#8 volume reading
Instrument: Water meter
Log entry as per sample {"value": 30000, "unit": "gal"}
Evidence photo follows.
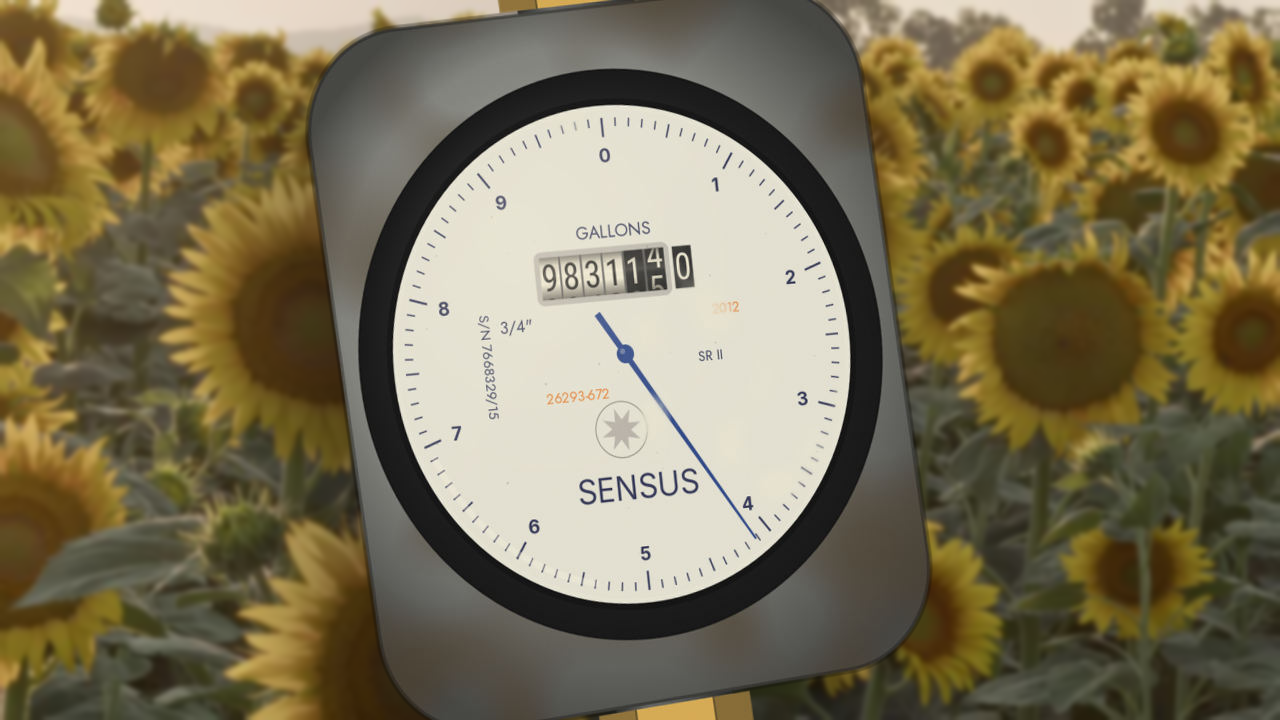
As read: {"value": 9831144.1, "unit": "gal"}
